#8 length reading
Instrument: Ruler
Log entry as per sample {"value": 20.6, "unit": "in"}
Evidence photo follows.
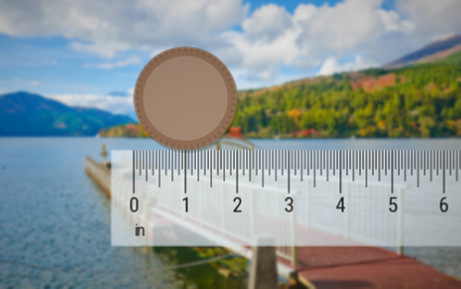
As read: {"value": 2, "unit": "in"}
